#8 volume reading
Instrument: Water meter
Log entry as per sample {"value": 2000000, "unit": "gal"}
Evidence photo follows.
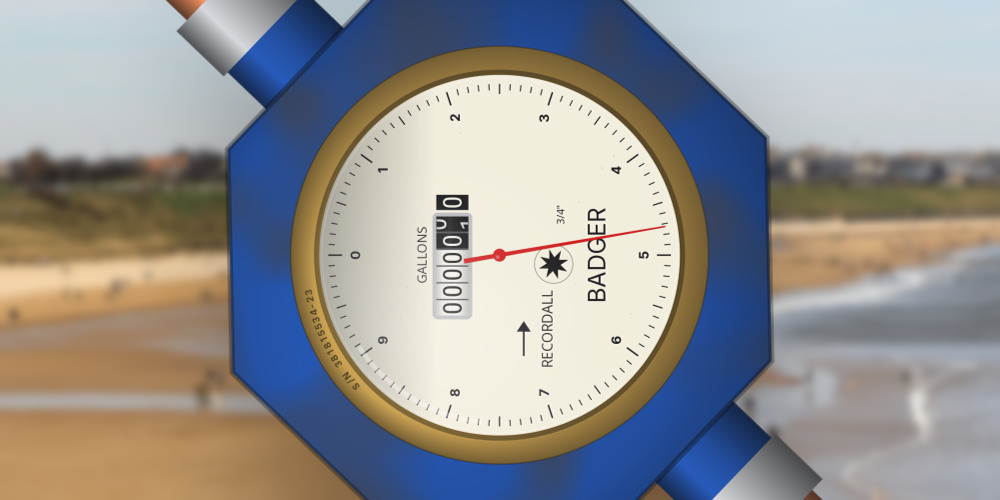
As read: {"value": 4.7, "unit": "gal"}
